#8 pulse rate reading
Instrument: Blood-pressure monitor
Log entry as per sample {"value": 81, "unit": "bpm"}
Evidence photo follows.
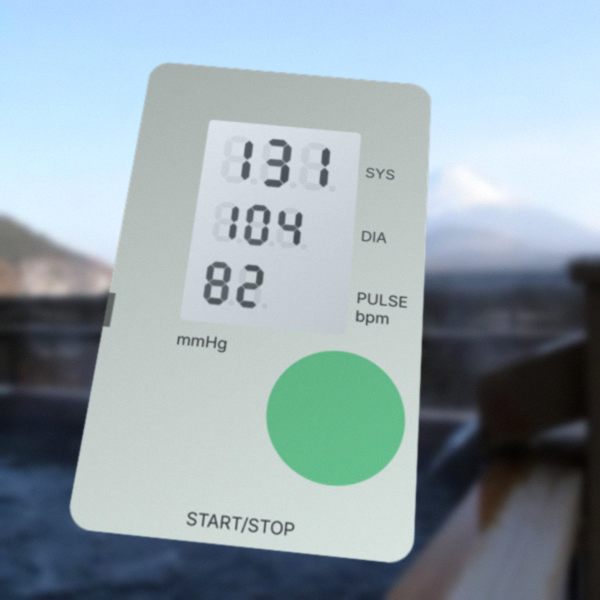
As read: {"value": 82, "unit": "bpm"}
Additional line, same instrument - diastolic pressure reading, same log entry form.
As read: {"value": 104, "unit": "mmHg"}
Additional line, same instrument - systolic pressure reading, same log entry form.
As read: {"value": 131, "unit": "mmHg"}
